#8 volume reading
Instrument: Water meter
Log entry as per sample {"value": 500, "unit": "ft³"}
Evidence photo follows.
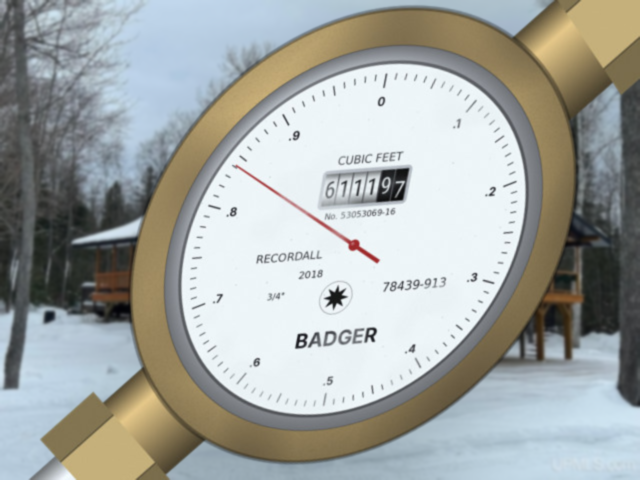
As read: {"value": 611196.84, "unit": "ft³"}
